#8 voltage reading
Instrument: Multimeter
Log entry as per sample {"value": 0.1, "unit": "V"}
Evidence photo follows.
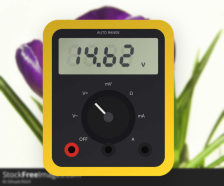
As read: {"value": 14.62, "unit": "V"}
